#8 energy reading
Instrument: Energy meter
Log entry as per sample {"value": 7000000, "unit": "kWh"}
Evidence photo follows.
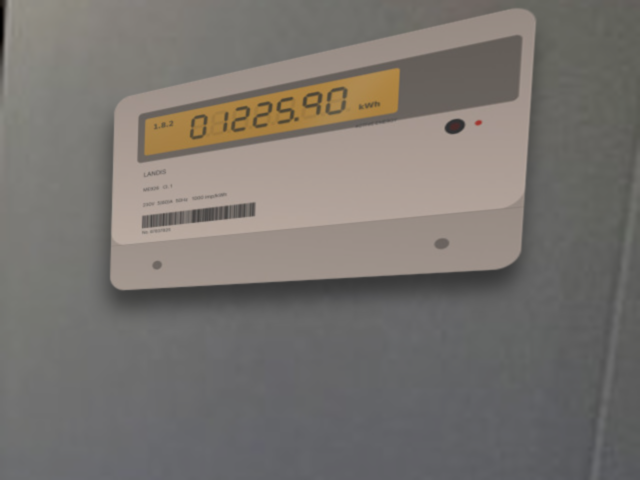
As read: {"value": 1225.90, "unit": "kWh"}
